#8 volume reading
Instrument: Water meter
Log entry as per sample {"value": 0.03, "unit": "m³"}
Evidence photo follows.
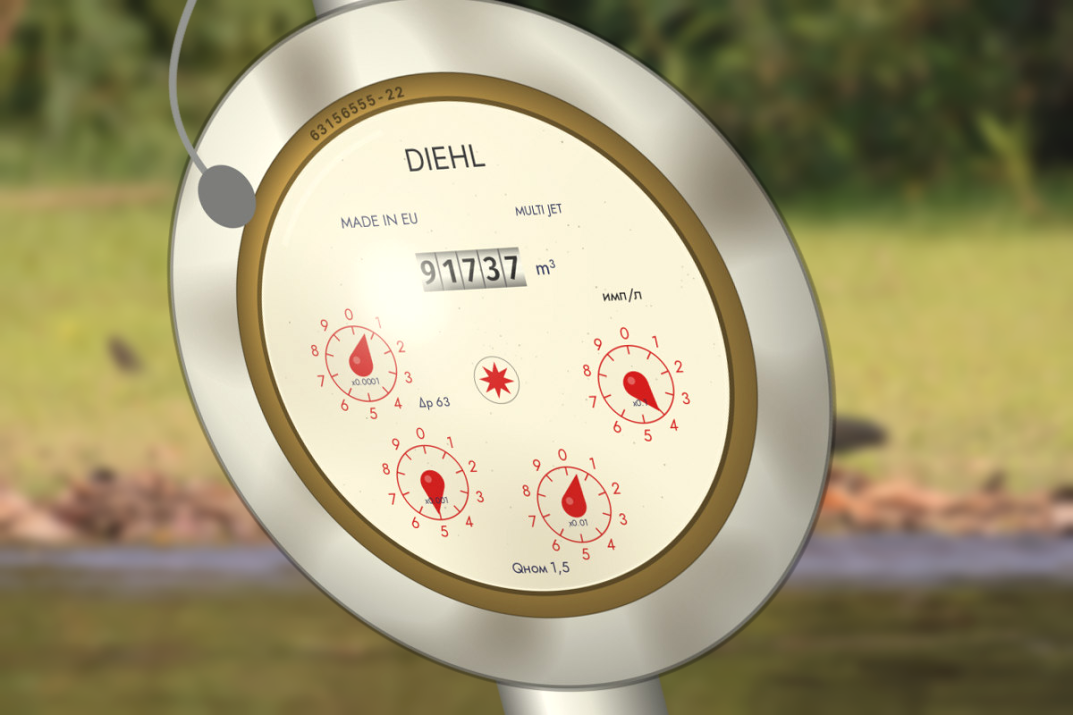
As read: {"value": 91737.4050, "unit": "m³"}
